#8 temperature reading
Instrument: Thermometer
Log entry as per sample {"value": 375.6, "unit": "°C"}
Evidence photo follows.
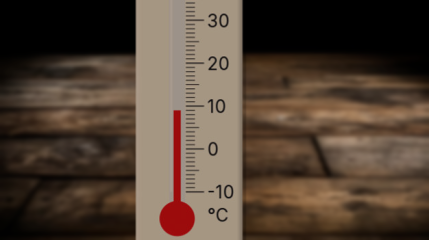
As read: {"value": 9, "unit": "°C"}
